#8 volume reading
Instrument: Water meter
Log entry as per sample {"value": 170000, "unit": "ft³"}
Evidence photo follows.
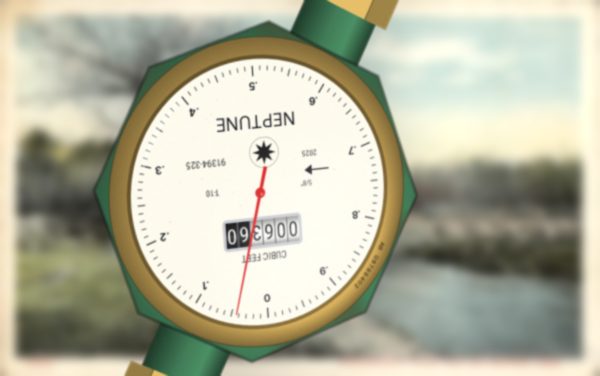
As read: {"value": 6360.04, "unit": "ft³"}
